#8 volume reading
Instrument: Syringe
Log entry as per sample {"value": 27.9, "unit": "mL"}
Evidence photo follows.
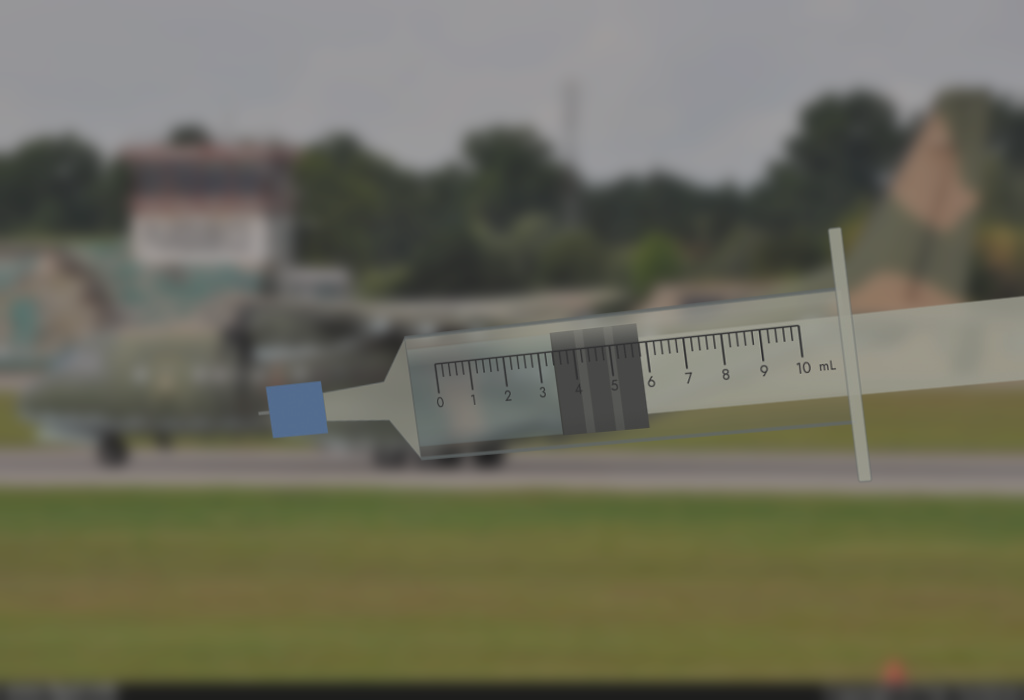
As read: {"value": 3.4, "unit": "mL"}
